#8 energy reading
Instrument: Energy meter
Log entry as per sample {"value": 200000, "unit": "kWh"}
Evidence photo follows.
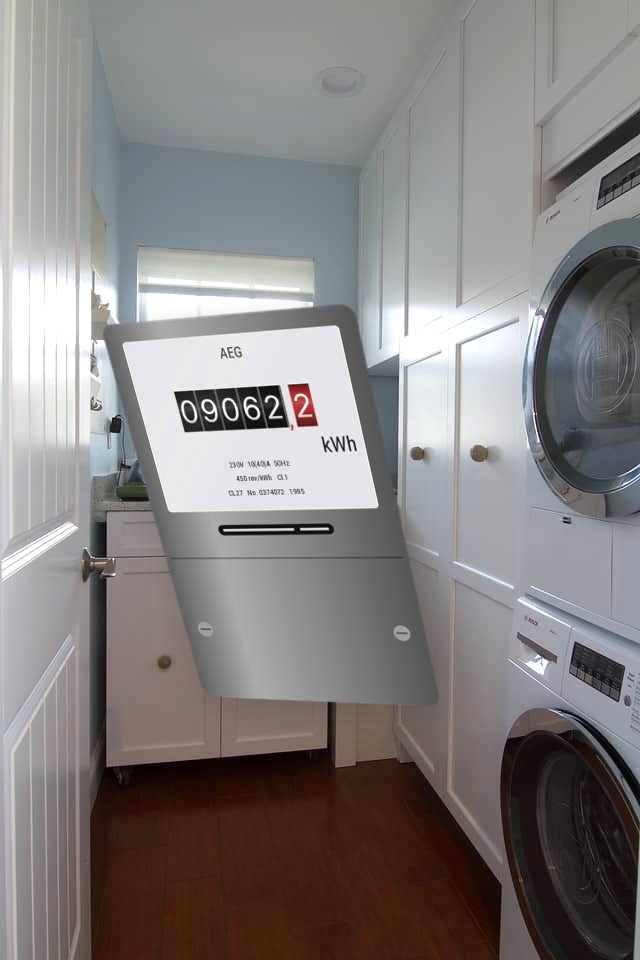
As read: {"value": 9062.2, "unit": "kWh"}
